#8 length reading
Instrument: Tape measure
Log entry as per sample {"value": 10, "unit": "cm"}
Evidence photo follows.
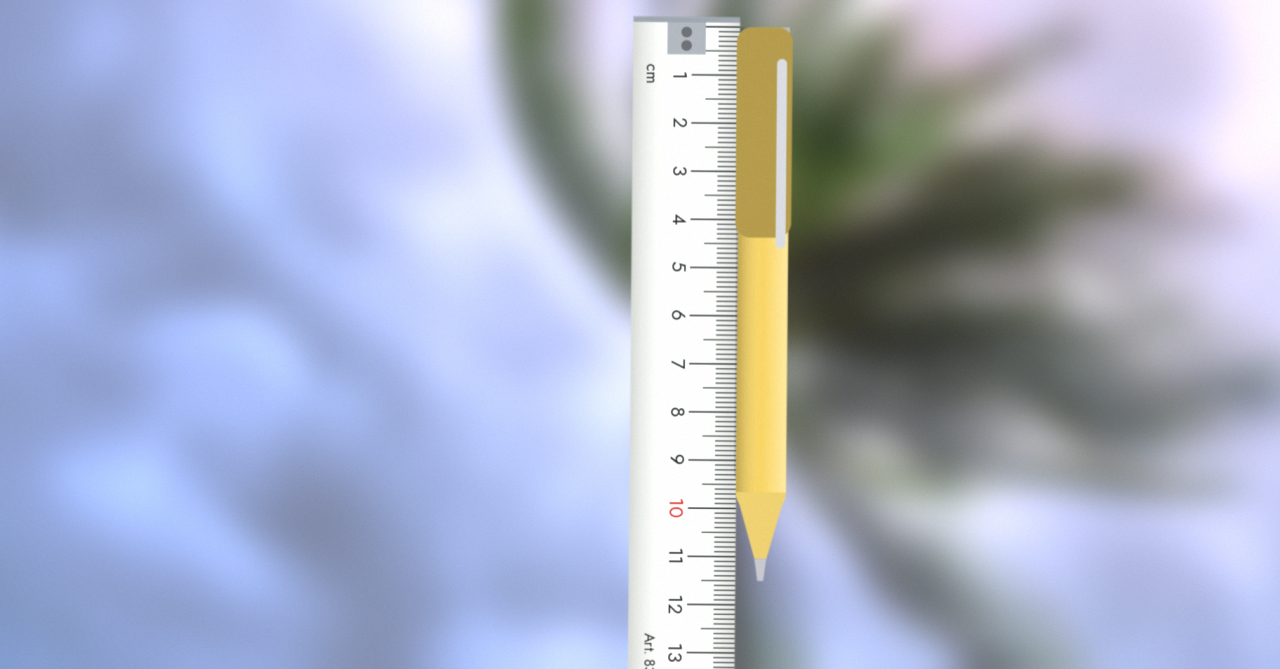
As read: {"value": 11.5, "unit": "cm"}
